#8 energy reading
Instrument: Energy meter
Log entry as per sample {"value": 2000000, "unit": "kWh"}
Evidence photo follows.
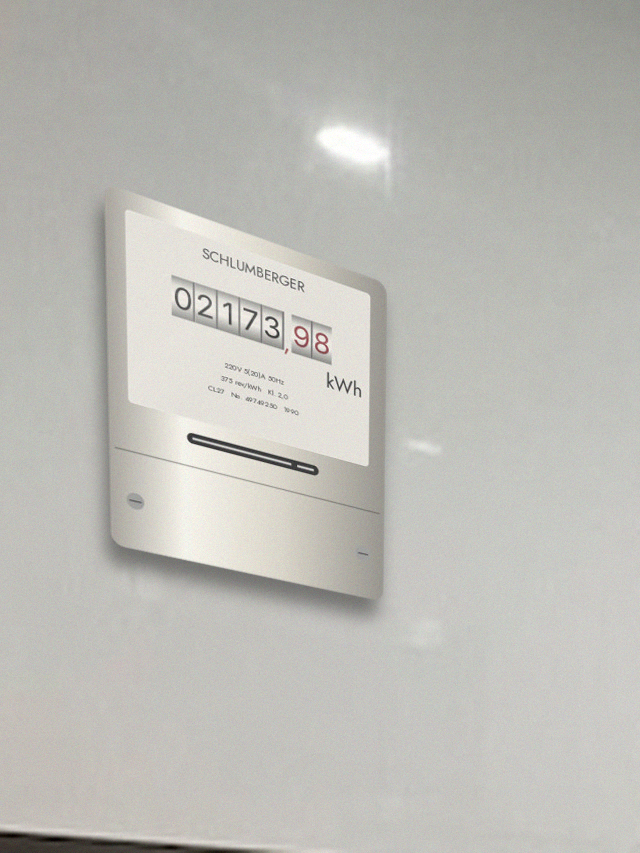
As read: {"value": 2173.98, "unit": "kWh"}
